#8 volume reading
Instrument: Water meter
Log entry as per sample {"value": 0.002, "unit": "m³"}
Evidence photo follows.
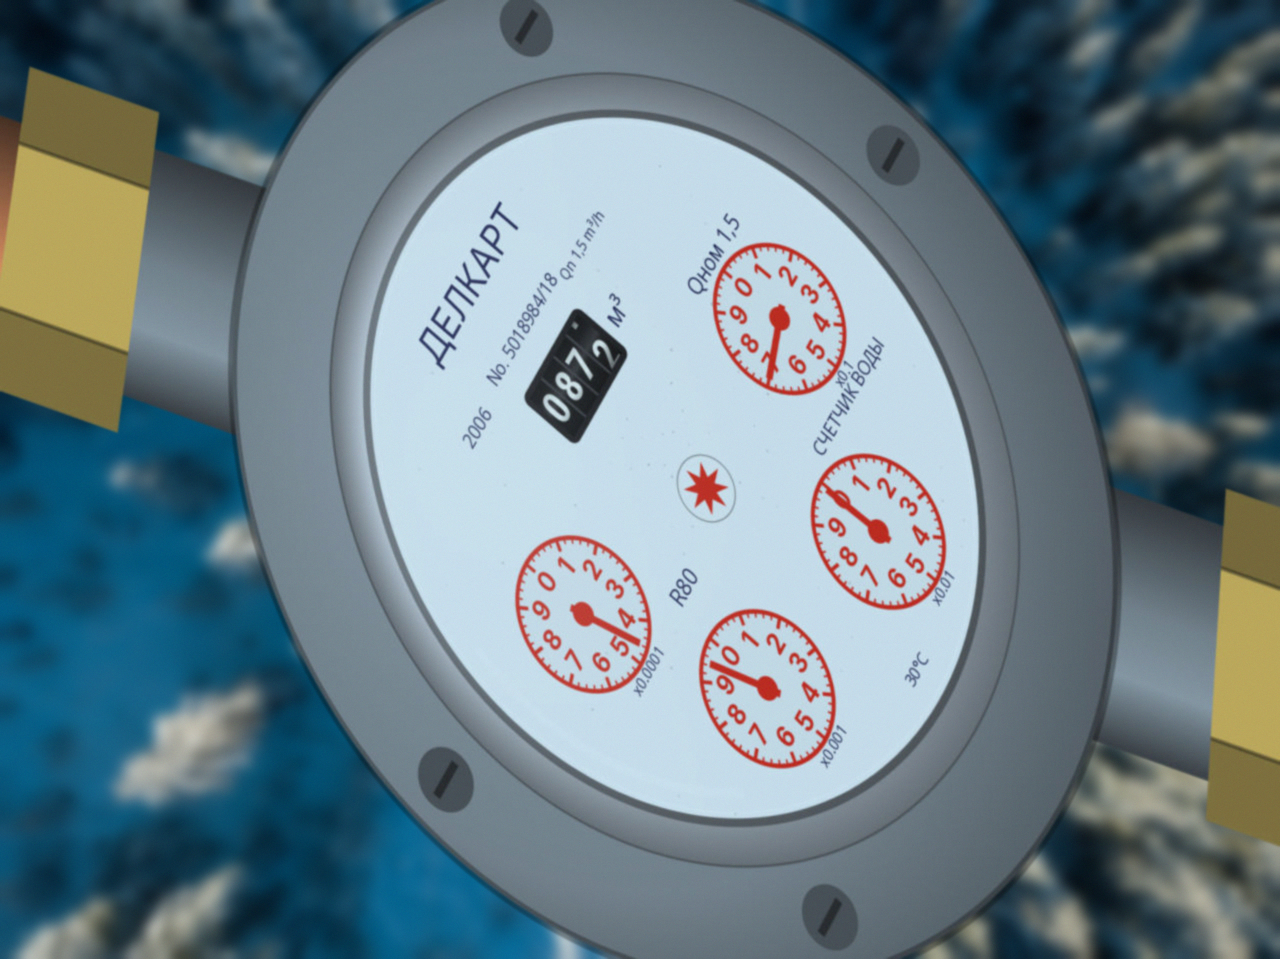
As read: {"value": 871.6994, "unit": "m³"}
